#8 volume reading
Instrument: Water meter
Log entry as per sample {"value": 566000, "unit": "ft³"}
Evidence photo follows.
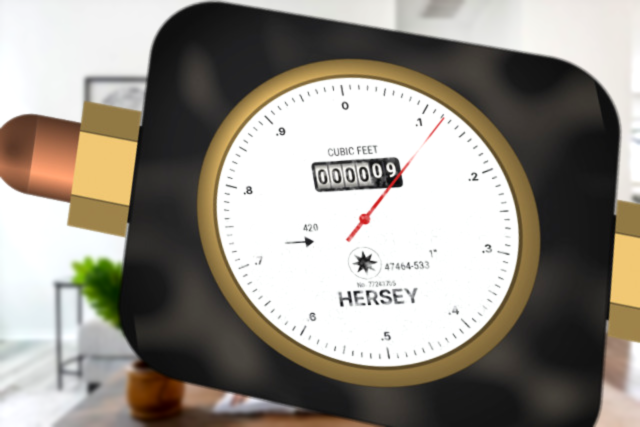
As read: {"value": 9.12, "unit": "ft³"}
